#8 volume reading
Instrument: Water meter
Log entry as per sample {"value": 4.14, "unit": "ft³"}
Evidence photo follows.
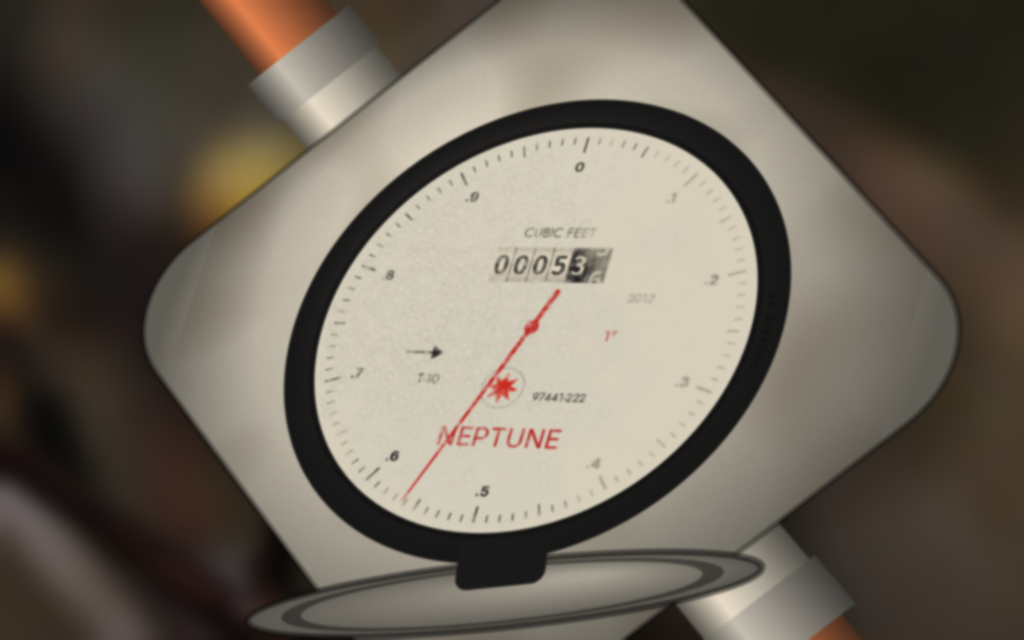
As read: {"value": 535.56, "unit": "ft³"}
